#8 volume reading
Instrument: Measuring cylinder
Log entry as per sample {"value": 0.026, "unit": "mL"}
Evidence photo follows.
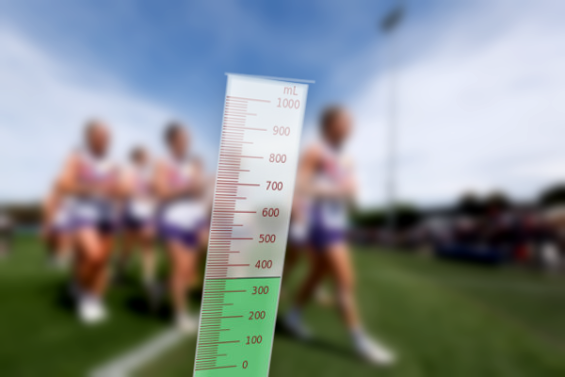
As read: {"value": 350, "unit": "mL"}
